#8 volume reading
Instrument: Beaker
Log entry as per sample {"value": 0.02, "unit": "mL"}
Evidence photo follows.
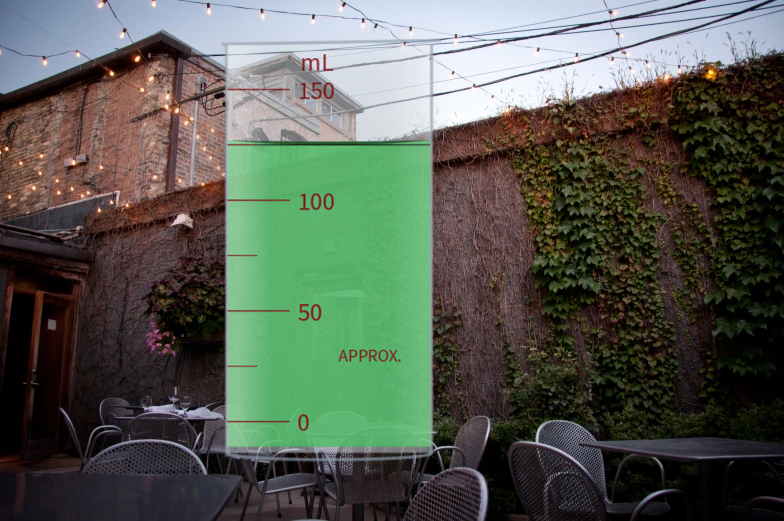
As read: {"value": 125, "unit": "mL"}
